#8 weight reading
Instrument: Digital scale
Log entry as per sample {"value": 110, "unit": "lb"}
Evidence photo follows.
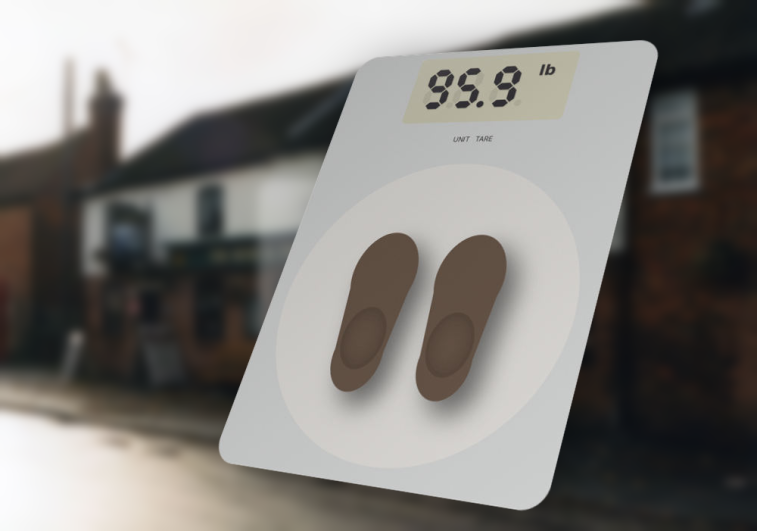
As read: {"value": 95.9, "unit": "lb"}
